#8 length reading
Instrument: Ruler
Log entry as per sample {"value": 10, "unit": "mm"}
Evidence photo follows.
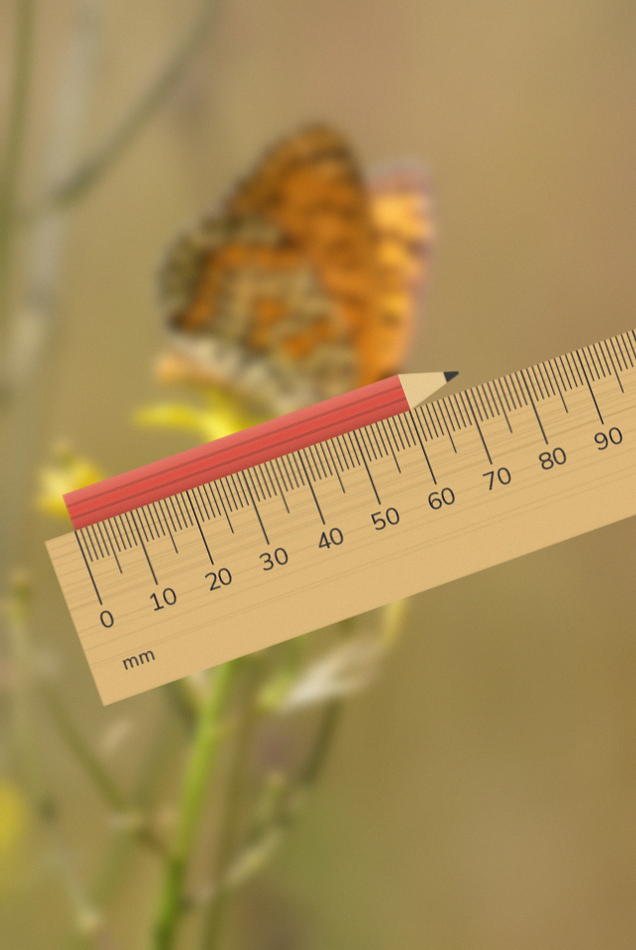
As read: {"value": 70, "unit": "mm"}
